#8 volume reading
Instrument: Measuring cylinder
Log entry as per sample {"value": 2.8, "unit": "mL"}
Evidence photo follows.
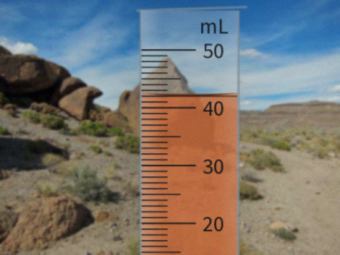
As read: {"value": 42, "unit": "mL"}
